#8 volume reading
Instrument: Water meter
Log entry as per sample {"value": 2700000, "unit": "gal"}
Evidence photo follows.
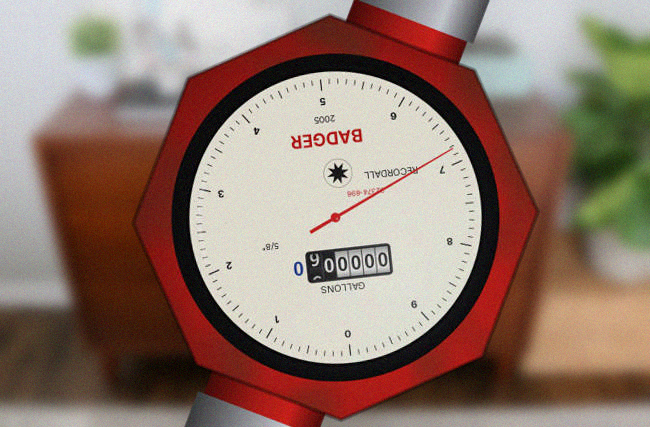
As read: {"value": 56.8, "unit": "gal"}
